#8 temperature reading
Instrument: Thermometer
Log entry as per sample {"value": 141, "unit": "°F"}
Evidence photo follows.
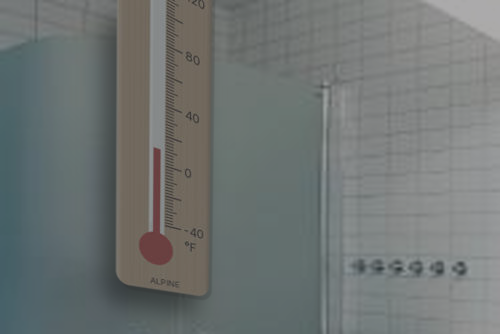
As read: {"value": 10, "unit": "°F"}
